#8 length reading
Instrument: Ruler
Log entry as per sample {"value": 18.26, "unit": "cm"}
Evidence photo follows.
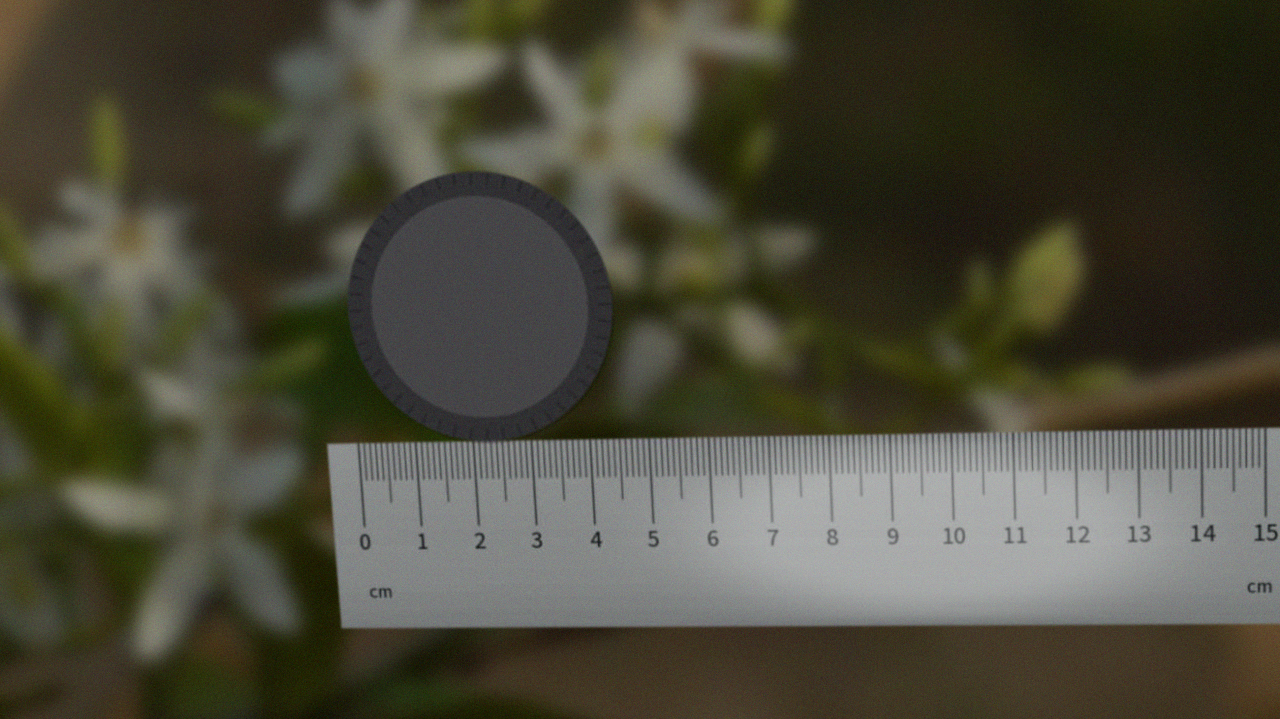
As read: {"value": 4.5, "unit": "cm"}
